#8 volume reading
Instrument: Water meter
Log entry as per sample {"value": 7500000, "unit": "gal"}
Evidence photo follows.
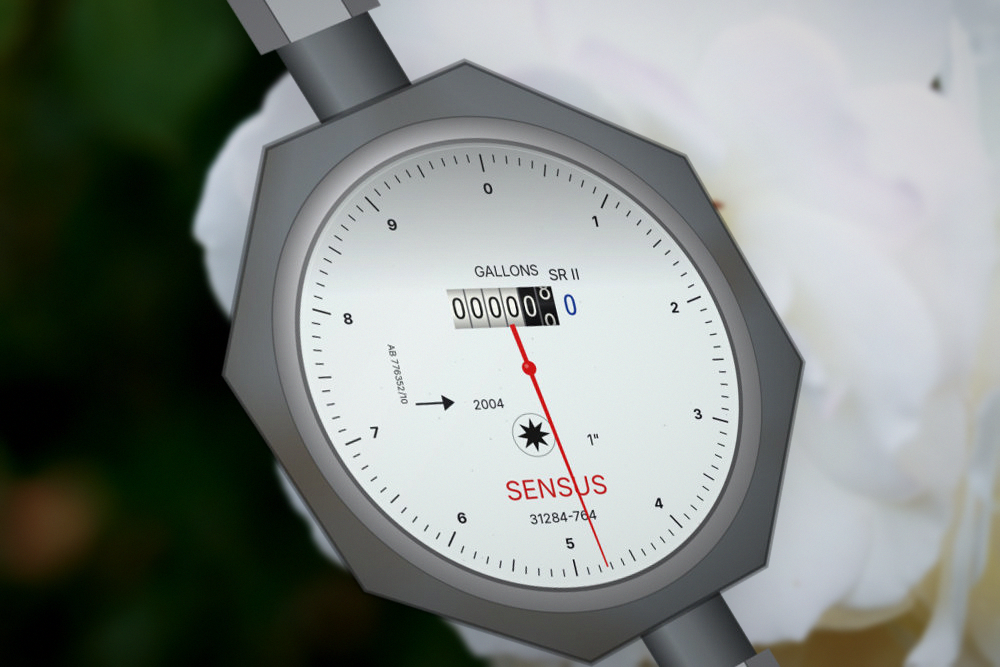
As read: {"value": 84.7, "unit": "gal"}
